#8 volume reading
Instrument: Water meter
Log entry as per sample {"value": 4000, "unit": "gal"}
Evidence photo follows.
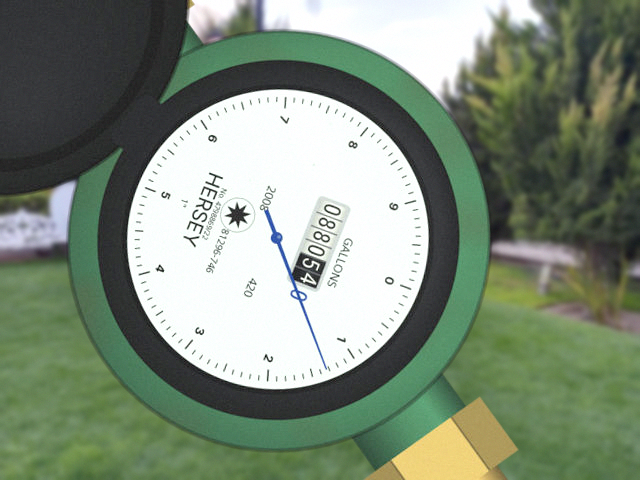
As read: {"value": 880541.3, "unit": "gal"}
